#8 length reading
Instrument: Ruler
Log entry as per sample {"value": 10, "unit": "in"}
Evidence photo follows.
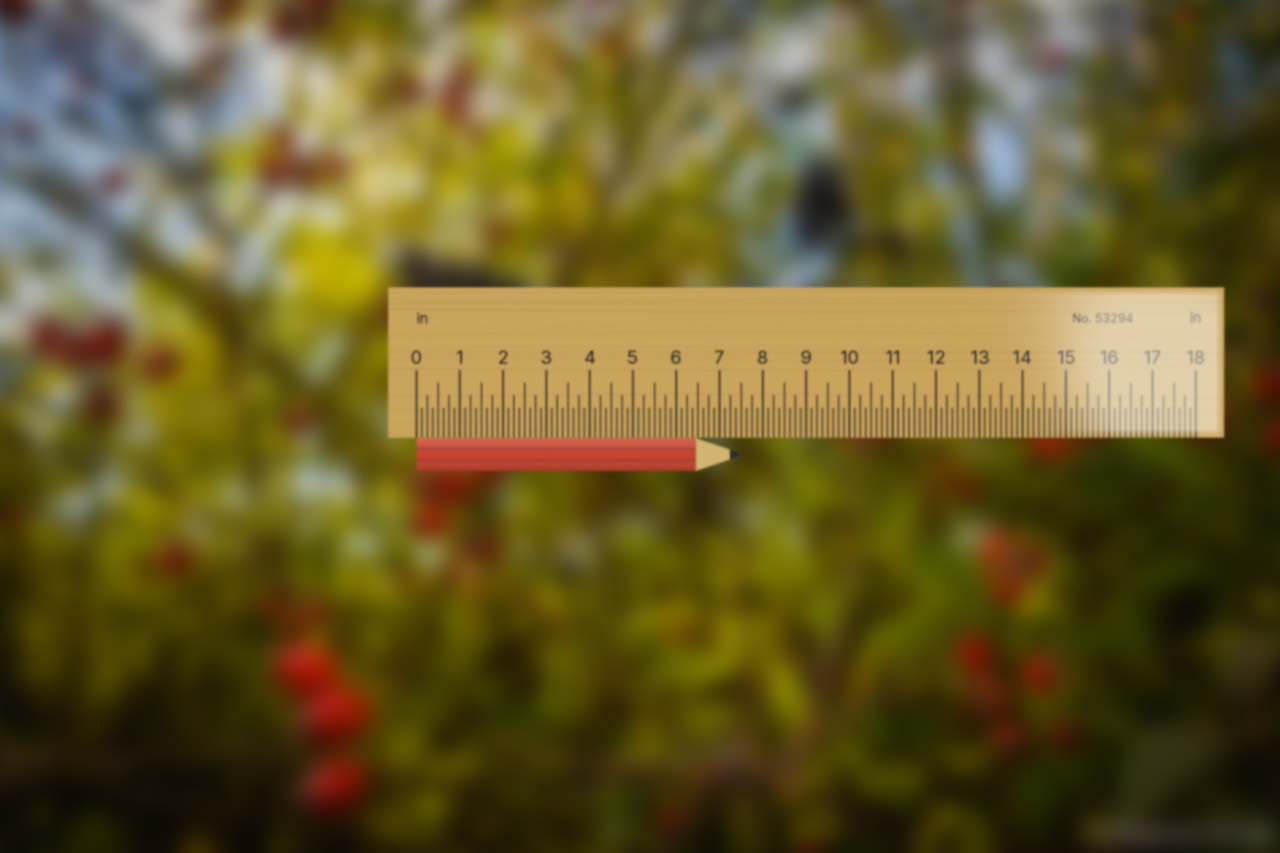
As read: {"value": 7.5, "unit": "in"}
